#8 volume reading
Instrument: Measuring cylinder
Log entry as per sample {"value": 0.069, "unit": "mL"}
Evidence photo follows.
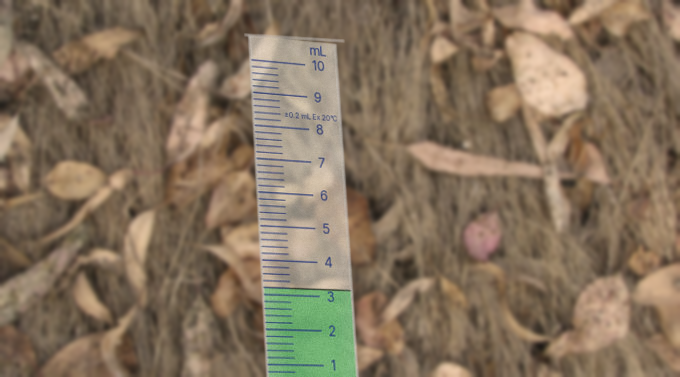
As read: {"value": 3.2, "unit": "mL"}
